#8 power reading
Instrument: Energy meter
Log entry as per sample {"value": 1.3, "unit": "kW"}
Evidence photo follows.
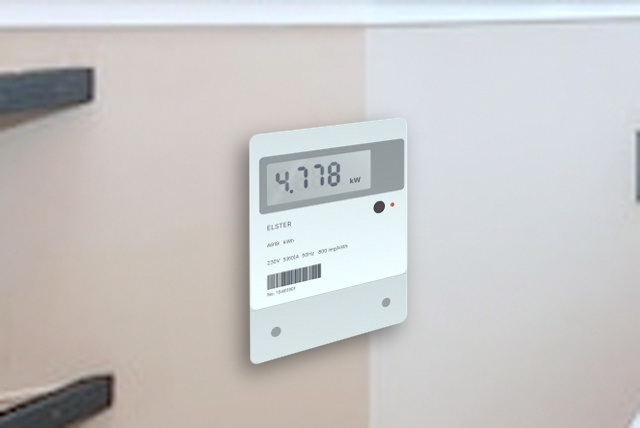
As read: {"value": 4.778, "unit": "kW"}
